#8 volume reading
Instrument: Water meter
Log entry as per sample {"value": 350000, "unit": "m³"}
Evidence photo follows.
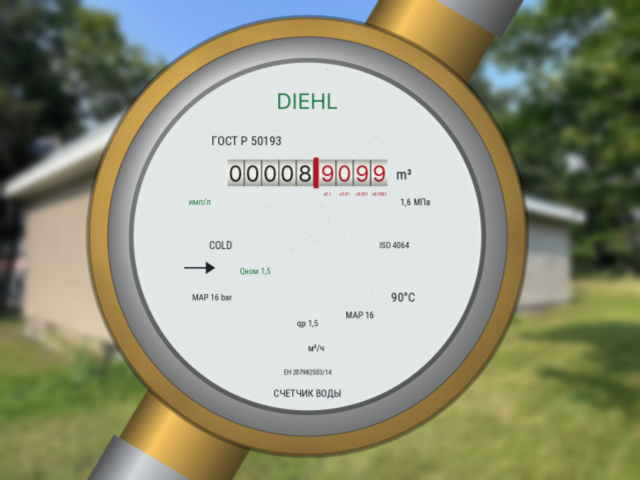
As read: {"value": 8.9099, "unit": "m³"}
